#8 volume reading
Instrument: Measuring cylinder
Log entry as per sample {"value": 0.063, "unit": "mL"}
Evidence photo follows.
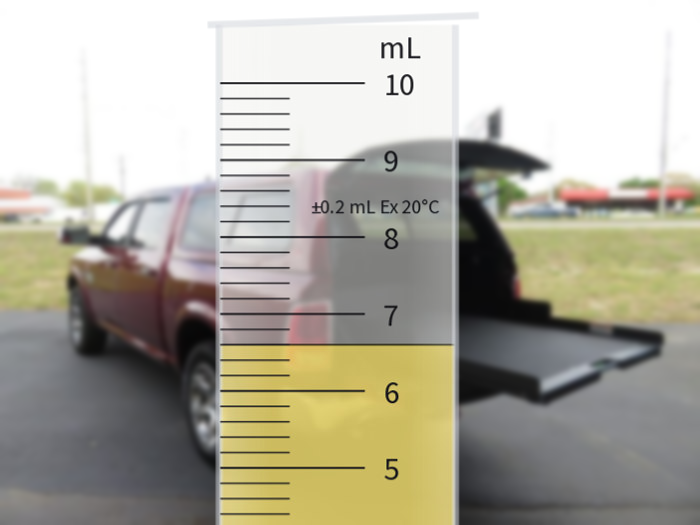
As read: {"value": 6.6, "unit": "mL"}
